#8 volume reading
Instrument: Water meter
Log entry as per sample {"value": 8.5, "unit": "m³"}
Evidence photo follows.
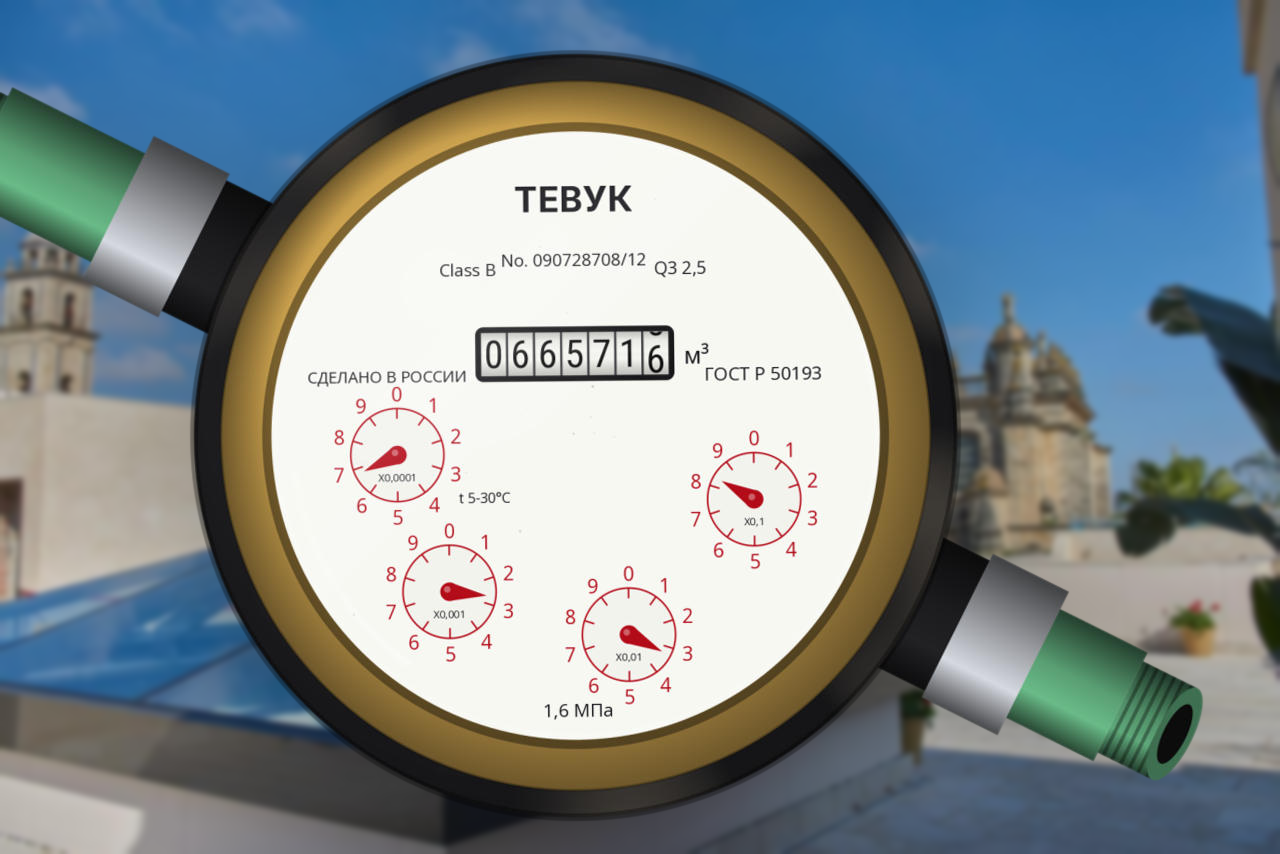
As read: {"value": 665715.8326, "unit": "m³"}
